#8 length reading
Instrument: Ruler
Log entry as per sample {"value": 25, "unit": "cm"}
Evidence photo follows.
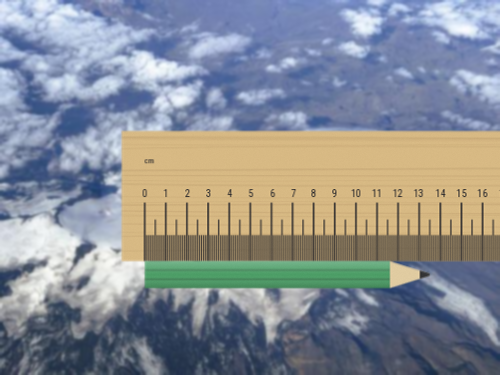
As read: {"value": 13.5, "unit": "cm"}
